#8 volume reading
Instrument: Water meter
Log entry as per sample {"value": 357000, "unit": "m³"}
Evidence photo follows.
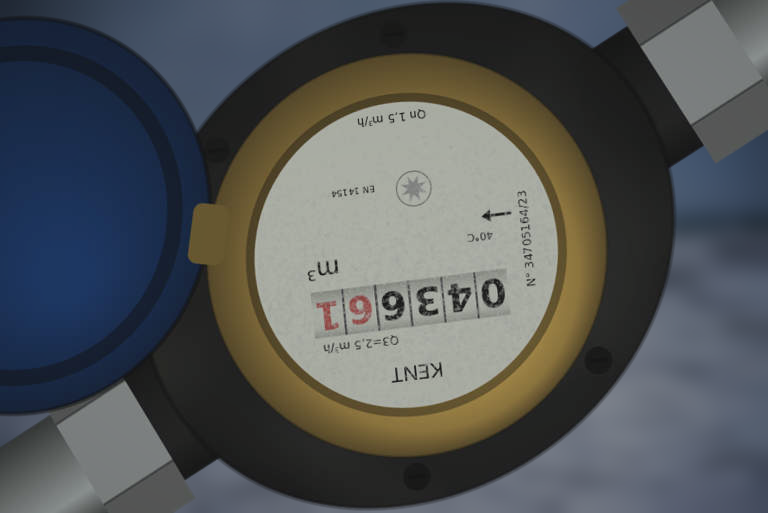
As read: {"value": 436.61, "unit": "m³"}
